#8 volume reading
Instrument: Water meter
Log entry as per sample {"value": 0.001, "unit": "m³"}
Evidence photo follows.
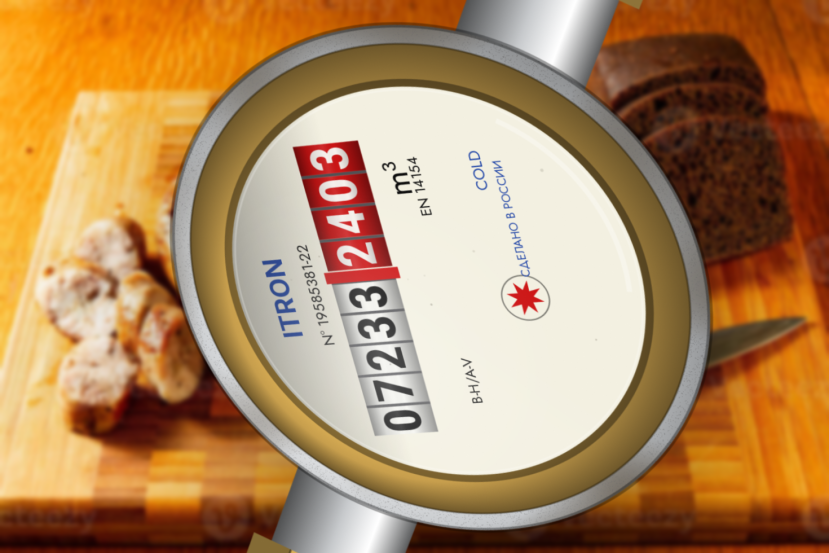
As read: {"value": 7233.2403, "unit": "m³"}
